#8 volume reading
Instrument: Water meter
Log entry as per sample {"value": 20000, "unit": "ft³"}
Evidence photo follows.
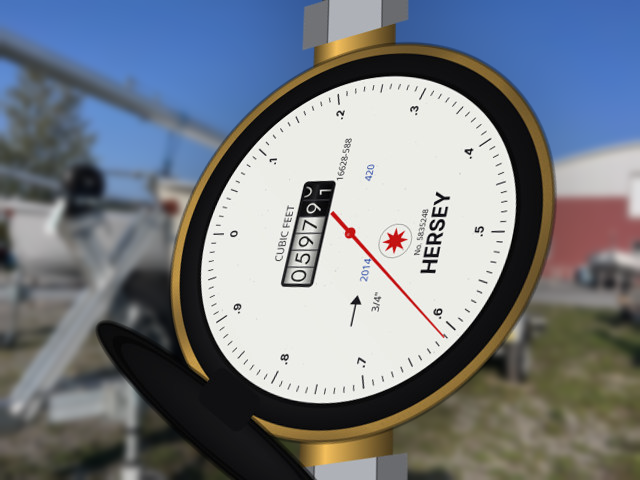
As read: {"value": 59790.61, "unit": "ft³"}
